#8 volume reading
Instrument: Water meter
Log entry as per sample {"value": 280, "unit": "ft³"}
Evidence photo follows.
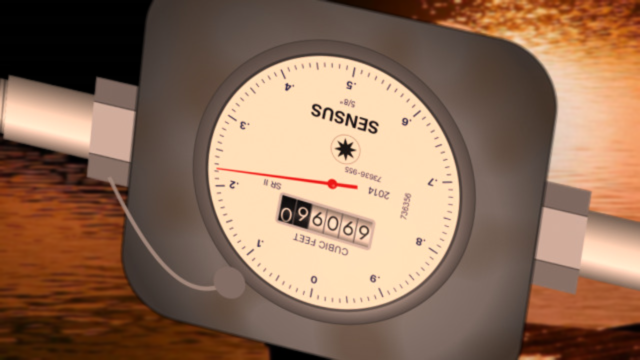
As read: {"value": 690960.22, "unit": "ft³"}
